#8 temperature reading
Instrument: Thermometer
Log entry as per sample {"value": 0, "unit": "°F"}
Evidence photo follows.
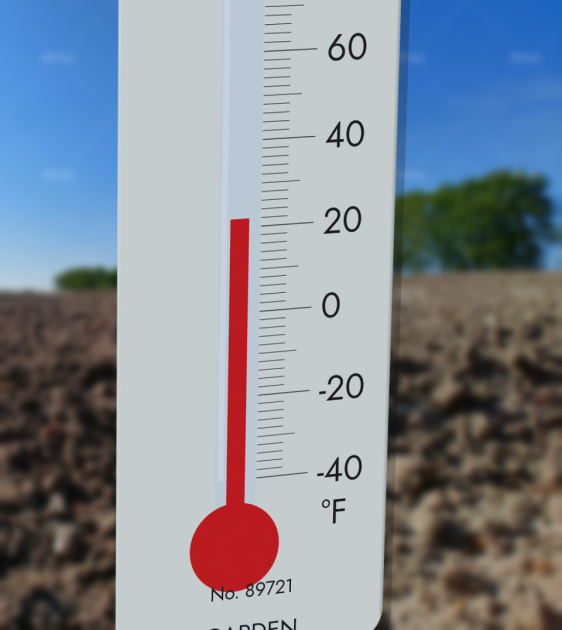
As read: {"value": 22, "unit": "°F"}
